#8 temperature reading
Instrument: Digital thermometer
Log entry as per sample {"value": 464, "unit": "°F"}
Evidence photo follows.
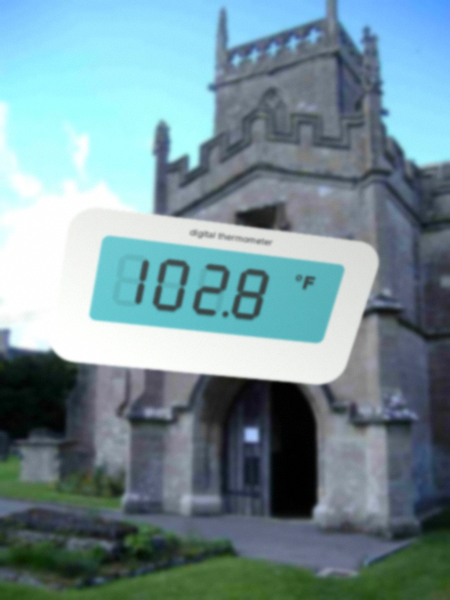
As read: {"value": 102.8, "unit": "°F"}
